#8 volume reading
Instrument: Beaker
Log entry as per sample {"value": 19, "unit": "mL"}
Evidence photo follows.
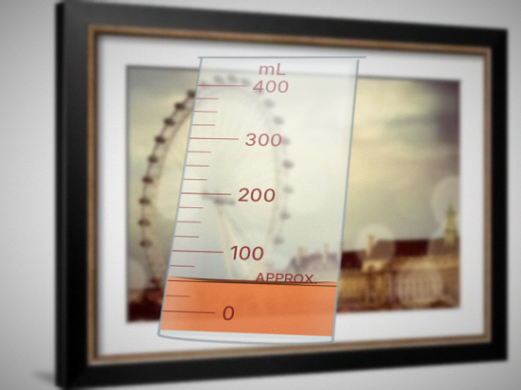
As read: {"value": 50, "unit": "mL"}
